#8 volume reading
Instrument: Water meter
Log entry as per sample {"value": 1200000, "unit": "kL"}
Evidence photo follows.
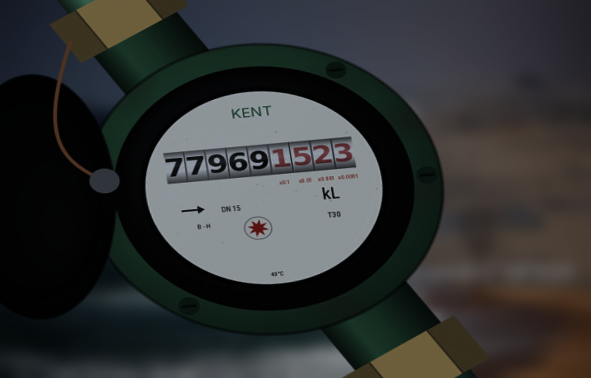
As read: {"value": 77969.1523, "unit": "kL"}
